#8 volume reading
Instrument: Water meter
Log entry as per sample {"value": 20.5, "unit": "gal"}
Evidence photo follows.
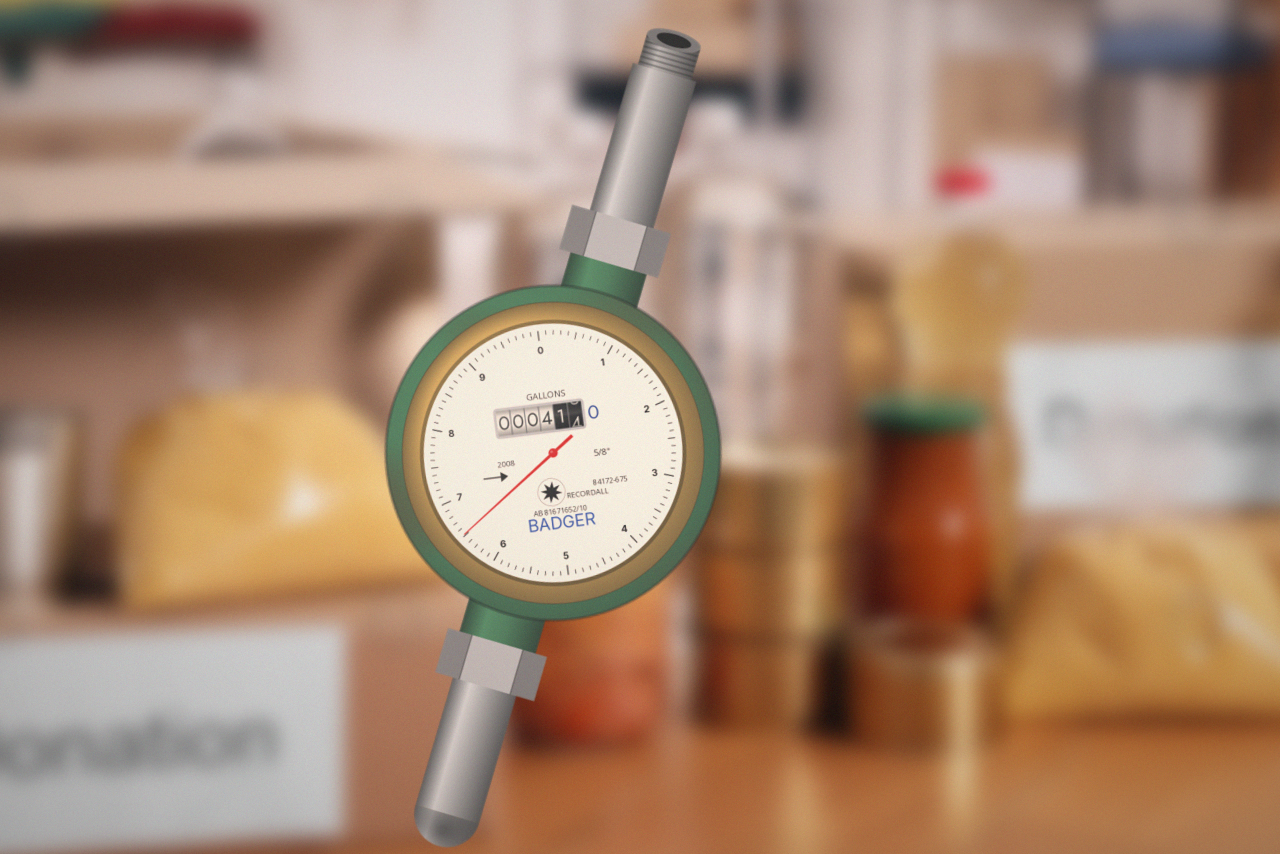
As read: {"value": 4136.5, "unit": "gal"}
